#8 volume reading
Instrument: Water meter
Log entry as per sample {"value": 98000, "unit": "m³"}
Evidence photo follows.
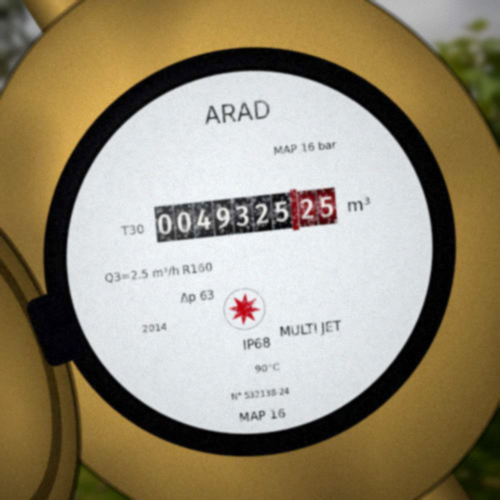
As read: {"value": 49325.25, "unit": "m³"}
